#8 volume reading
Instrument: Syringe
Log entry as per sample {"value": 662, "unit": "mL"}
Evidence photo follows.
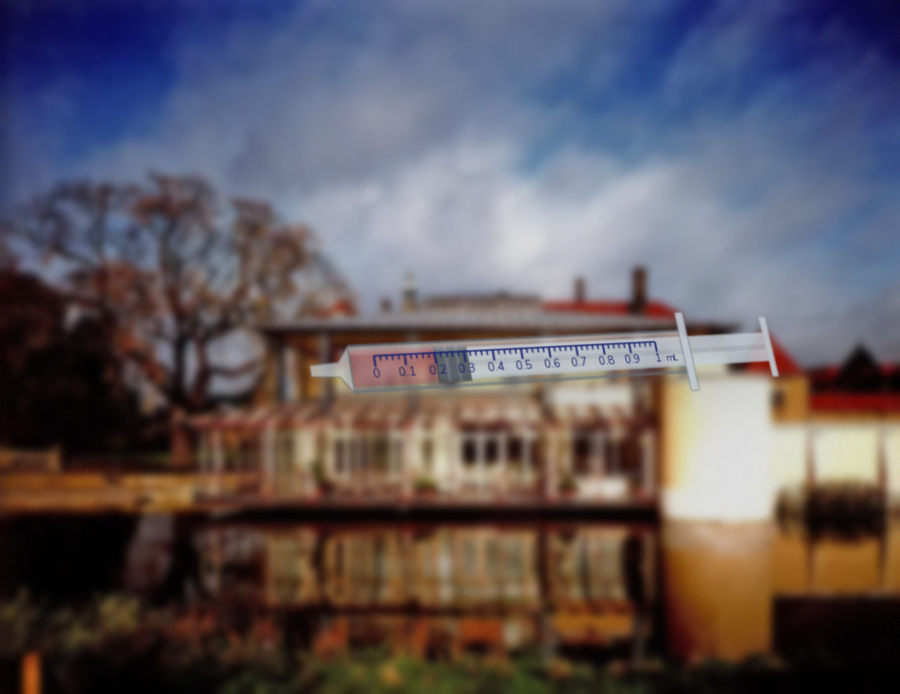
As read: {"value": 0.2, "unit": "mL"}
